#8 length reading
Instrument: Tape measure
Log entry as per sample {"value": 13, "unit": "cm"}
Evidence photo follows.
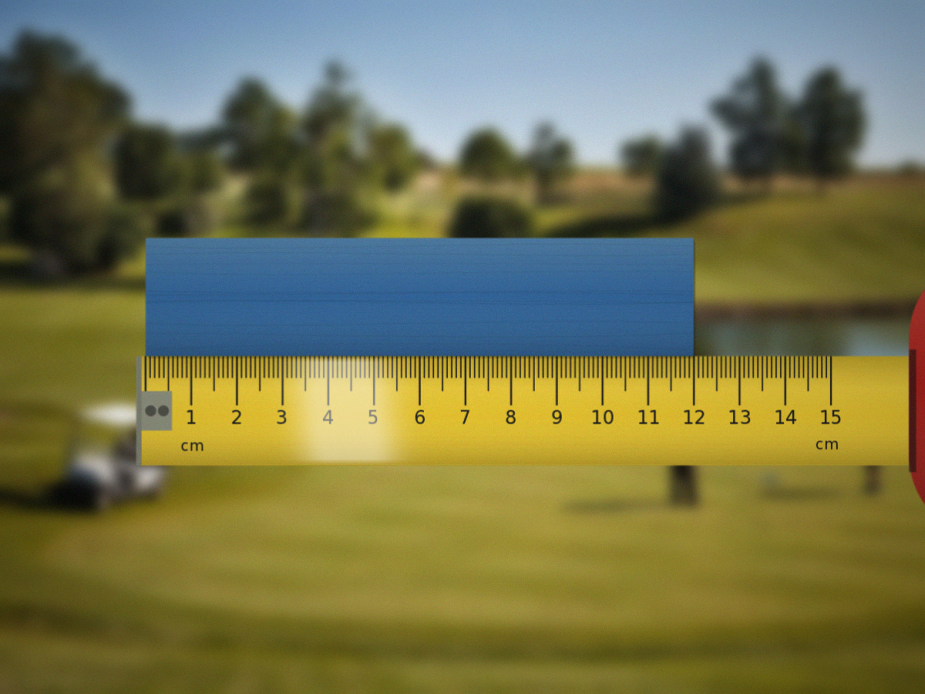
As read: {"value": 12, "unit": "cm"}
